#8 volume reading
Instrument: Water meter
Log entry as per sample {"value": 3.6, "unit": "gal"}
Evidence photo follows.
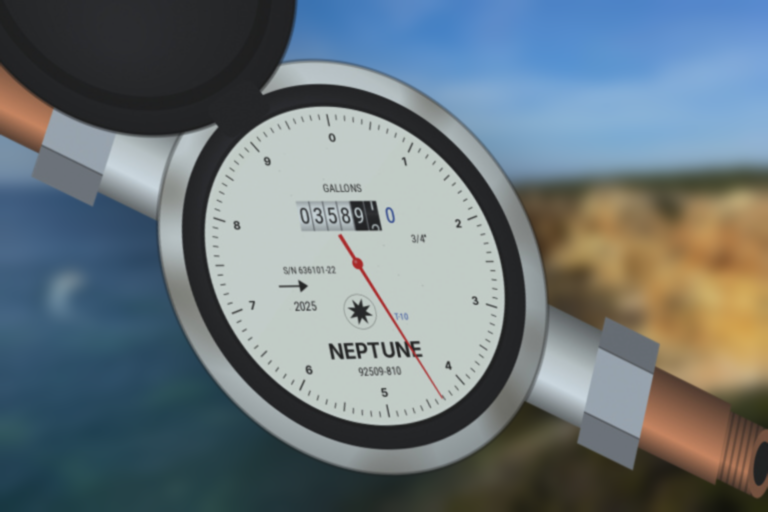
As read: {"value": 358914.3, "unit": "gal"}
